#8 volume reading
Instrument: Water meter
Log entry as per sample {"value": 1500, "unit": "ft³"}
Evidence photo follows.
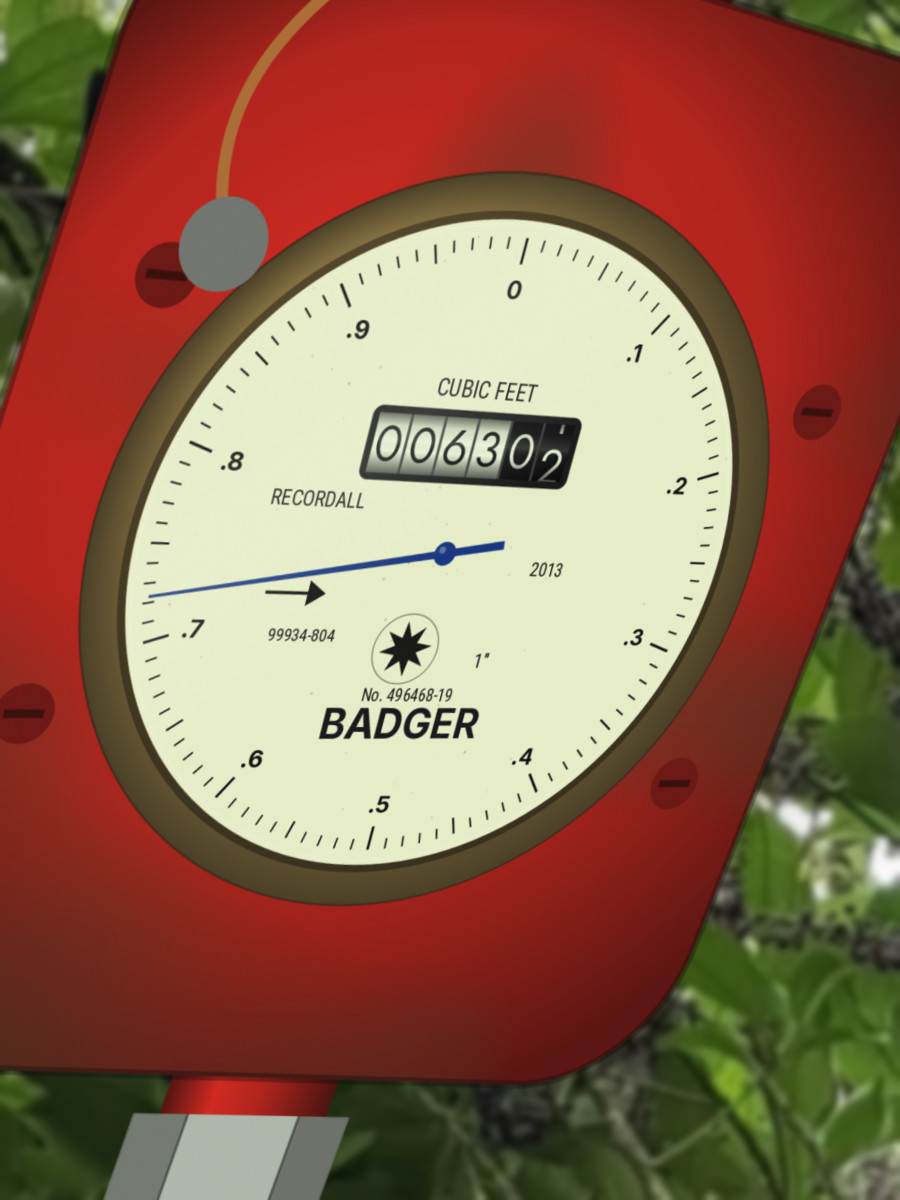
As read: {"value": 6301.72, "unit": "ft³"}
